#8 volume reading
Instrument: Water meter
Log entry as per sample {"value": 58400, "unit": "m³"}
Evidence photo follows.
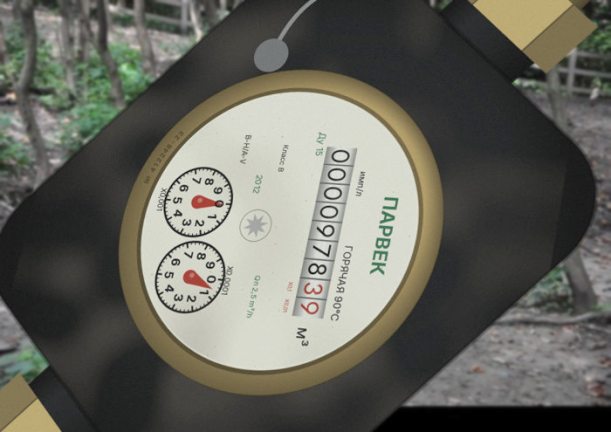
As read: {"value": 978.3900, "unit": "m³"}
